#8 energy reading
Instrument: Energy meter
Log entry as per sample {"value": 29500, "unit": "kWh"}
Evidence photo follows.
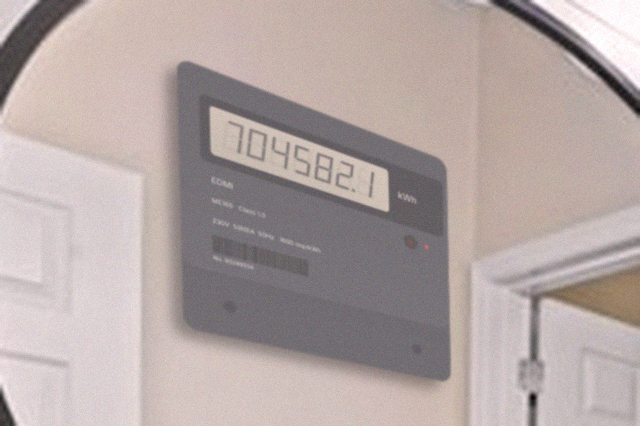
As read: {"value": 704582.1, "unit": "kWh"}
